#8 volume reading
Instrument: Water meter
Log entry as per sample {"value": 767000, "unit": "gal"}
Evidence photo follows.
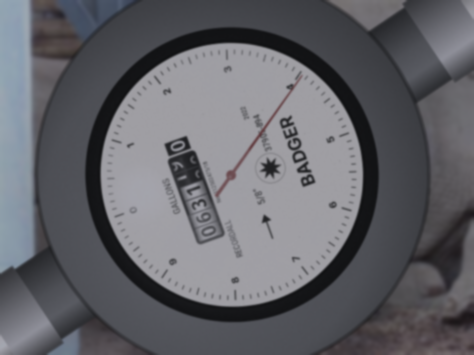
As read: {"value": 631194.0, "unit": "gal"}
